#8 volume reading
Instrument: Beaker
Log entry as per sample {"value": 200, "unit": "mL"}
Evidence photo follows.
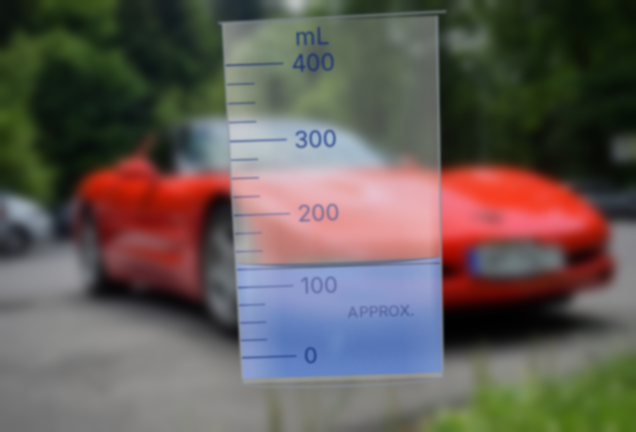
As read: {"value": 125, "unit": "mL"}
